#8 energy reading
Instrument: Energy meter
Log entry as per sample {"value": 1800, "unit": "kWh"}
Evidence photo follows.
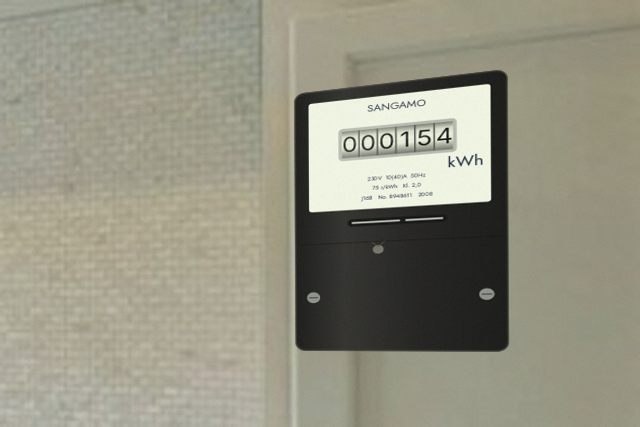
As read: {"value": 154, "unit": "kWh"}
